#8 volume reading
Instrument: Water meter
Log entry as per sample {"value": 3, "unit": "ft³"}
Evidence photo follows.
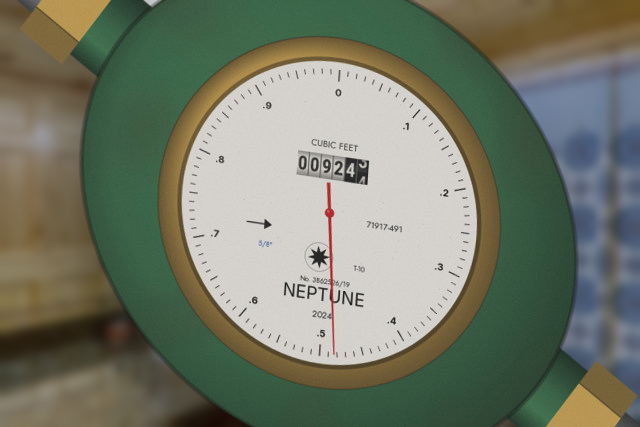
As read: {"value": 9243.48, "unit": "ft³"}
